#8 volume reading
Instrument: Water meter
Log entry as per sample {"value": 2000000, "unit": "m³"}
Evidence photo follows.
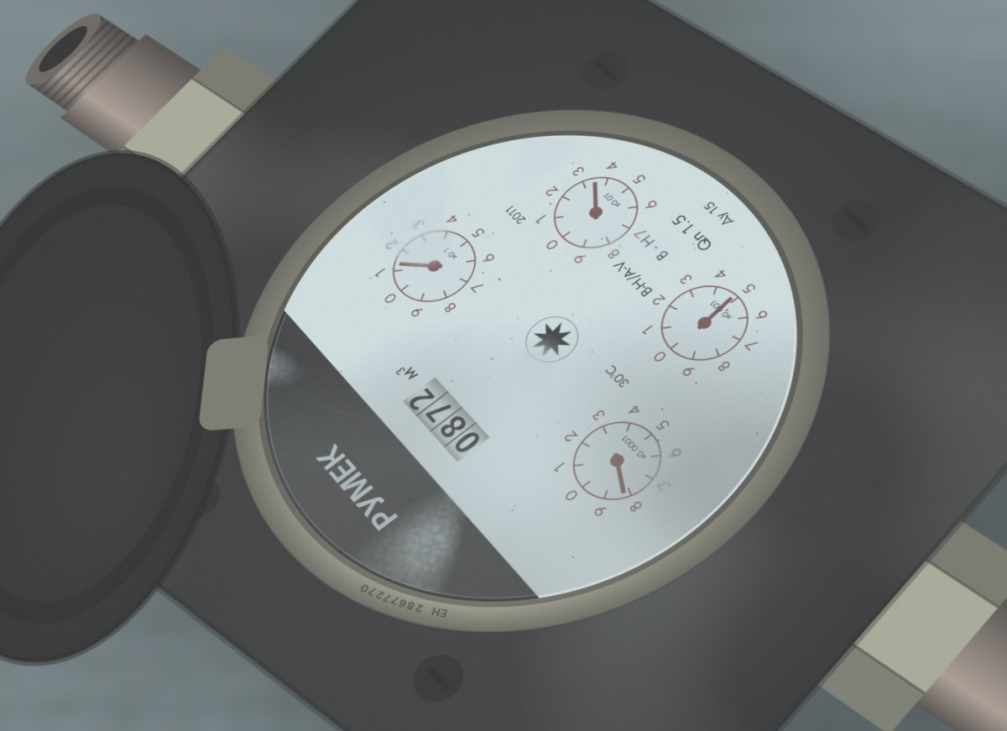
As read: {"value": 872.1348, "unit": "m³"}
